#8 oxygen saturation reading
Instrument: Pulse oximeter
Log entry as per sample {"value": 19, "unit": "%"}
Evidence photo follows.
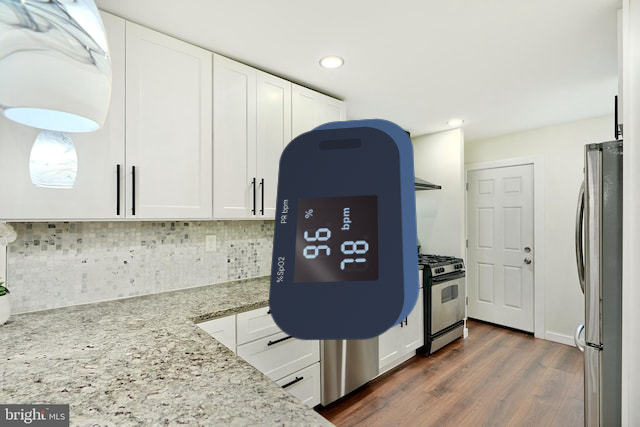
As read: {"value": 96, "unit": "%"}
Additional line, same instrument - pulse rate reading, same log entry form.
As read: {"value": 78, "unit": "bpm"}
